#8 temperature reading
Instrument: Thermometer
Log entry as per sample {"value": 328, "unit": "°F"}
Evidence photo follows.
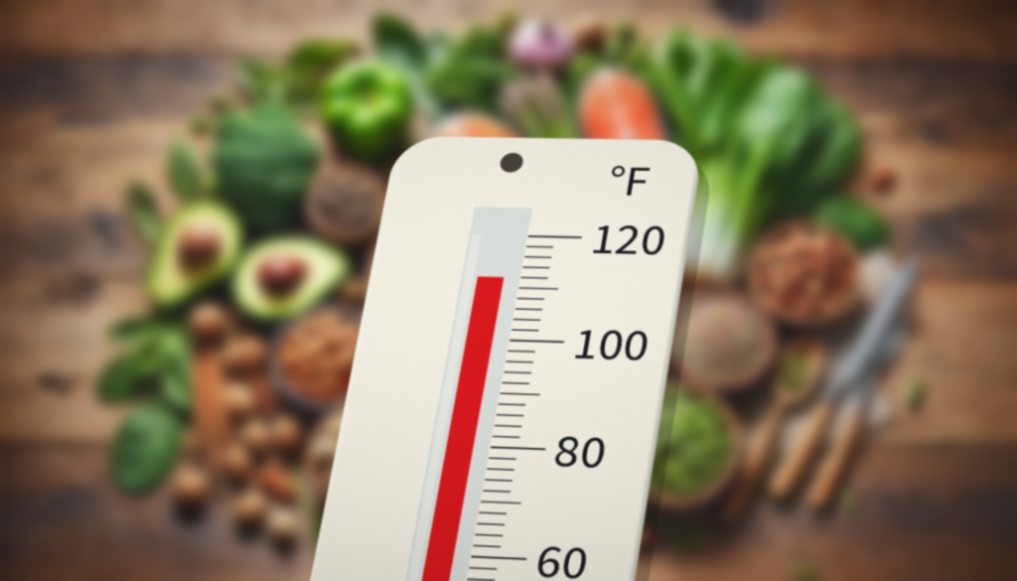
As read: {"value": 112, "unit": "°F"}
